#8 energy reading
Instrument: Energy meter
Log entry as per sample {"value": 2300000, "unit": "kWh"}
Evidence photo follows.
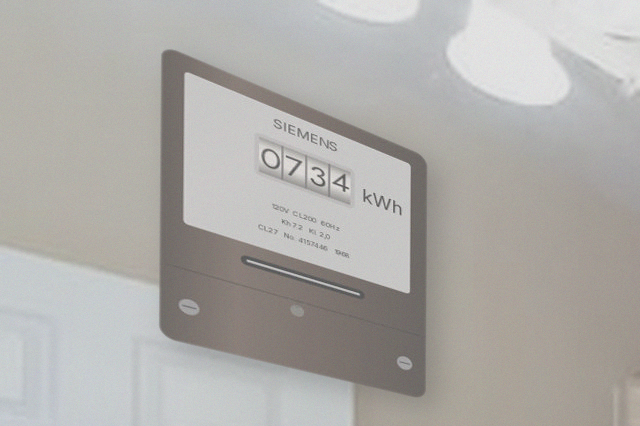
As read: {"value": 734, "unit": "kWh"}
